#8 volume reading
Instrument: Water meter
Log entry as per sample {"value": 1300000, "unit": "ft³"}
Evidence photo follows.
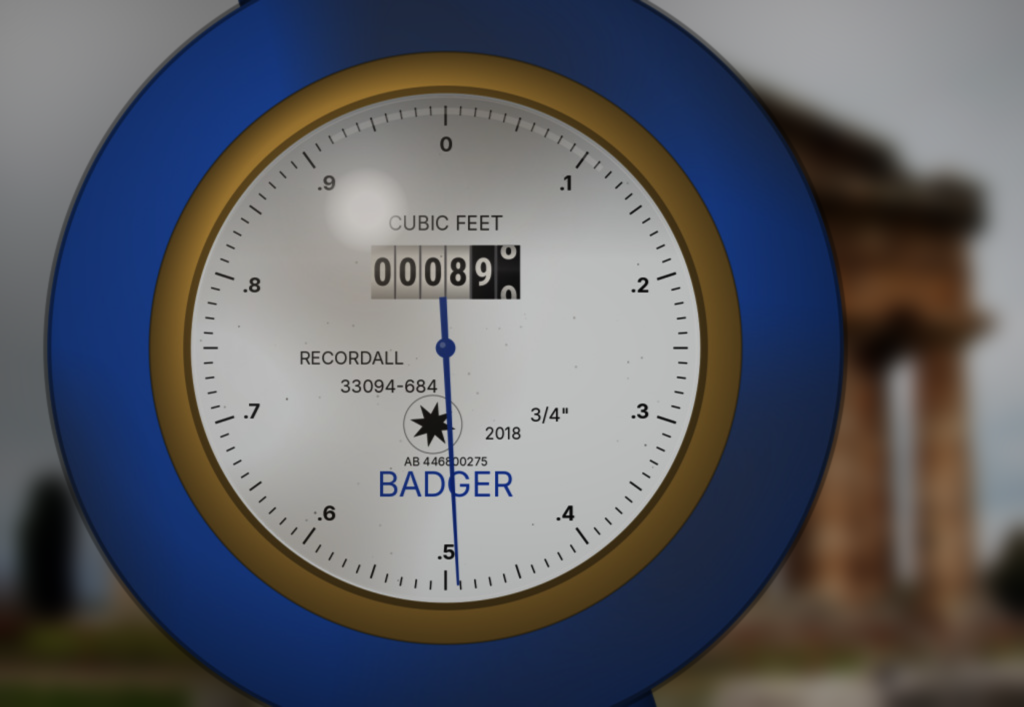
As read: {"value": 898.49, "unit": "ft³"}
